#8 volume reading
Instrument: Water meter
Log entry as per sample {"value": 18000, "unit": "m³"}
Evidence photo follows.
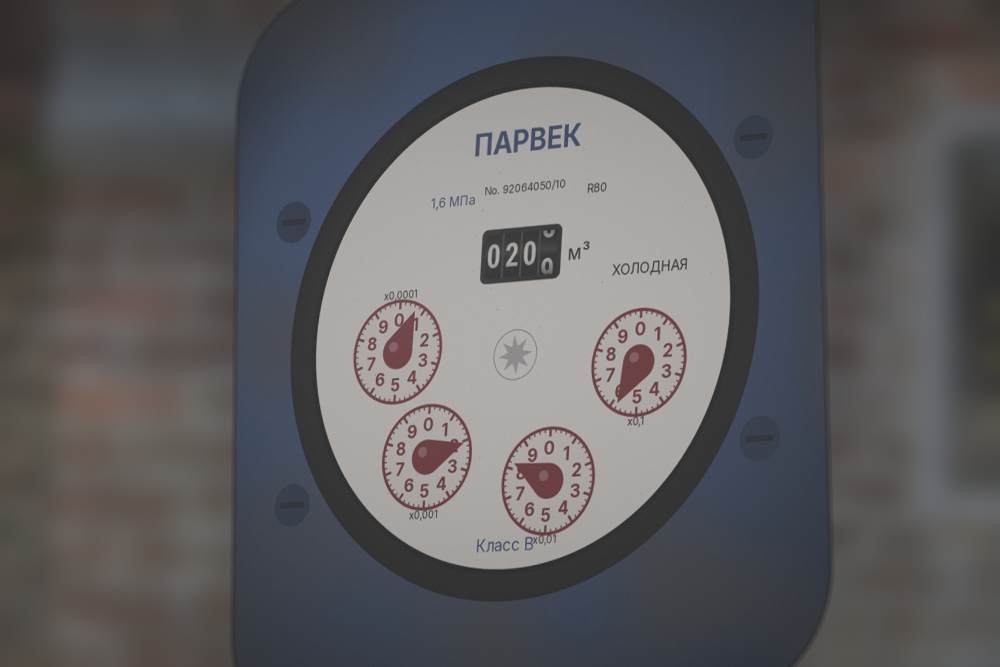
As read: {"value": 208.5820, "unit": "m³"}
